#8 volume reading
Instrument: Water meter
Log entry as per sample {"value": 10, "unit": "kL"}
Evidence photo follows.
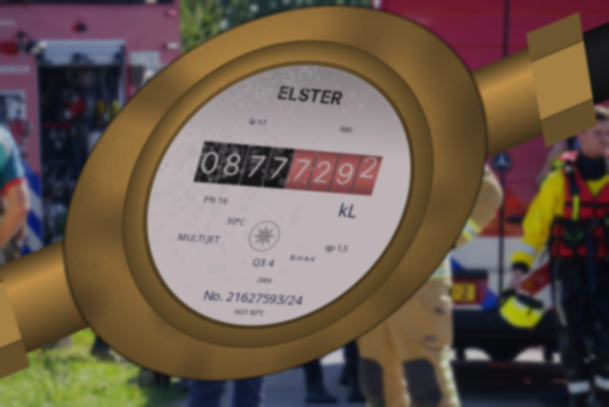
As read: {"value": 877.7292, "unit": "kL"}
